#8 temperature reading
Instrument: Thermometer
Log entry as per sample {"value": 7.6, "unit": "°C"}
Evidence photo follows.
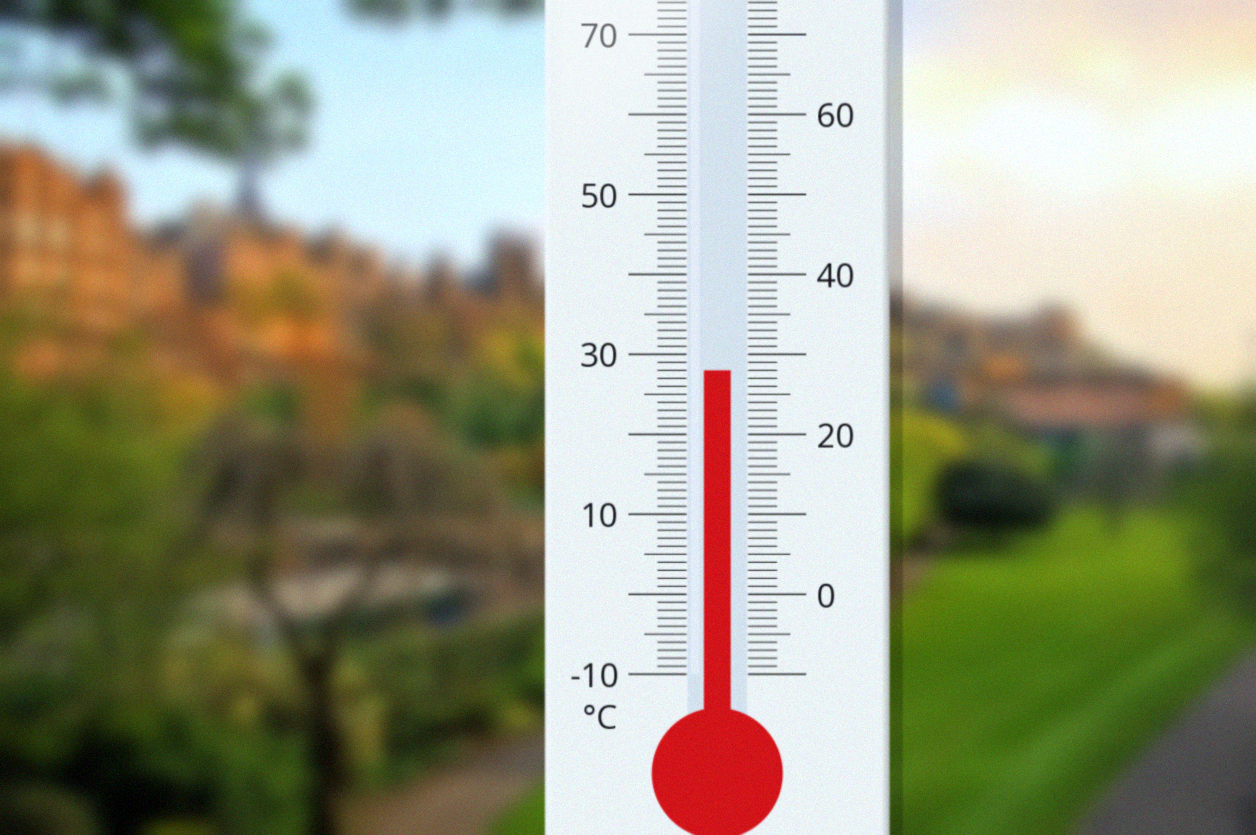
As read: {"value": 28, "unit": "°C"}
